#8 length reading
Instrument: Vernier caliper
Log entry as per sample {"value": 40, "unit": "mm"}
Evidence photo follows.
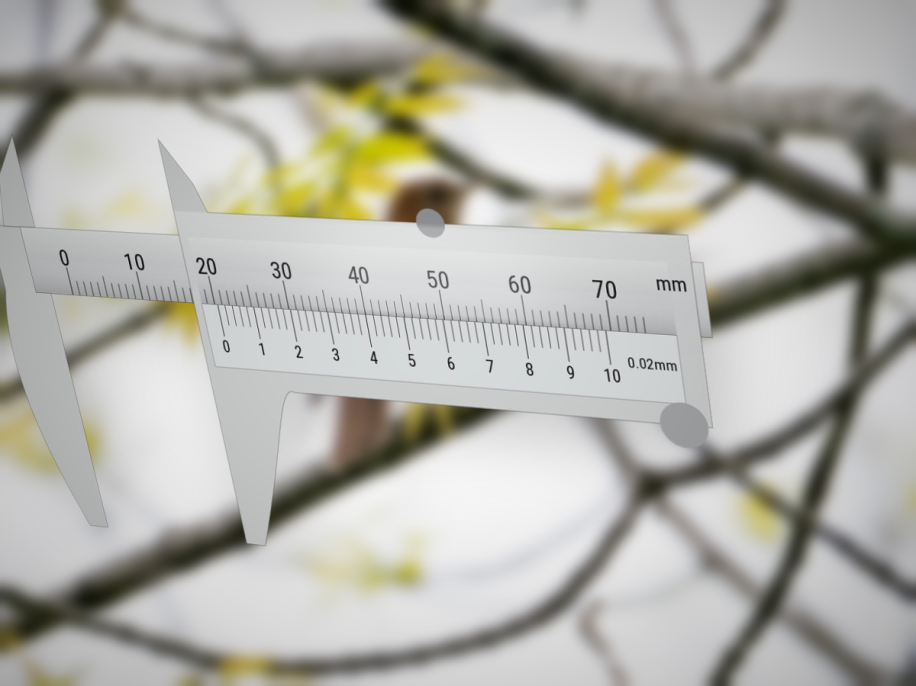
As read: {"value": 20.4, "unit": "mm"}
